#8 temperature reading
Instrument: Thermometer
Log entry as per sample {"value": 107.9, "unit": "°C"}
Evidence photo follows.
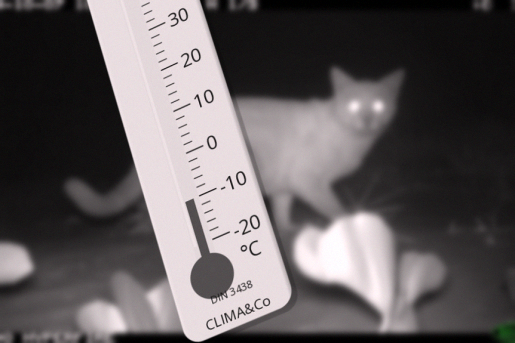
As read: {"value": -10, "unit": "°C"}
